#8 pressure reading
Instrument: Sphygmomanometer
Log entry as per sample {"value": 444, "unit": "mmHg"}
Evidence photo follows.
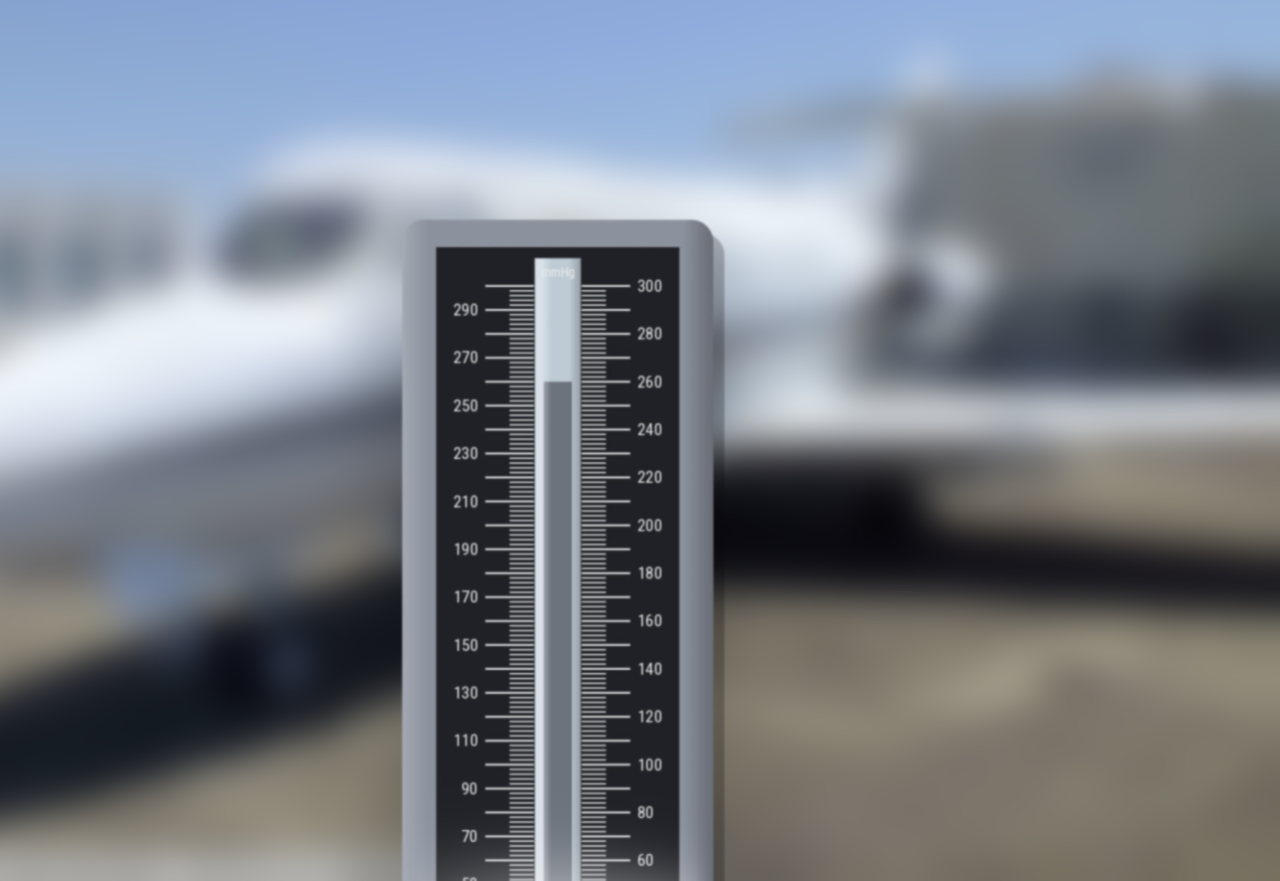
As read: {"value": 260, "unit": "mmHg"}
